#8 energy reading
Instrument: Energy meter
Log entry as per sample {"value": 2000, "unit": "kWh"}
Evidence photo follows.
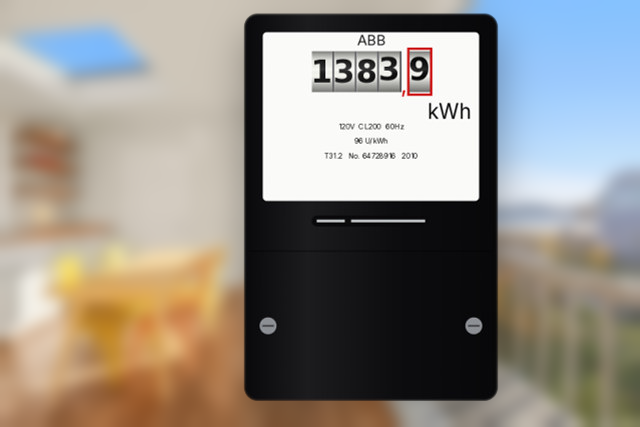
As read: {"value": 1383.9, "unit": "kWh"}
